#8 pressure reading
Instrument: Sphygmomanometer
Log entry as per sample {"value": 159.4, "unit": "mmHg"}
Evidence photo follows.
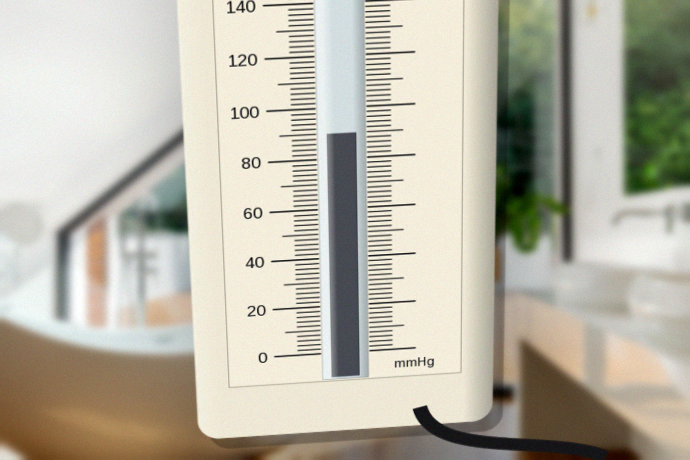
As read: {"value": 90, "unit": "mmHg"}
